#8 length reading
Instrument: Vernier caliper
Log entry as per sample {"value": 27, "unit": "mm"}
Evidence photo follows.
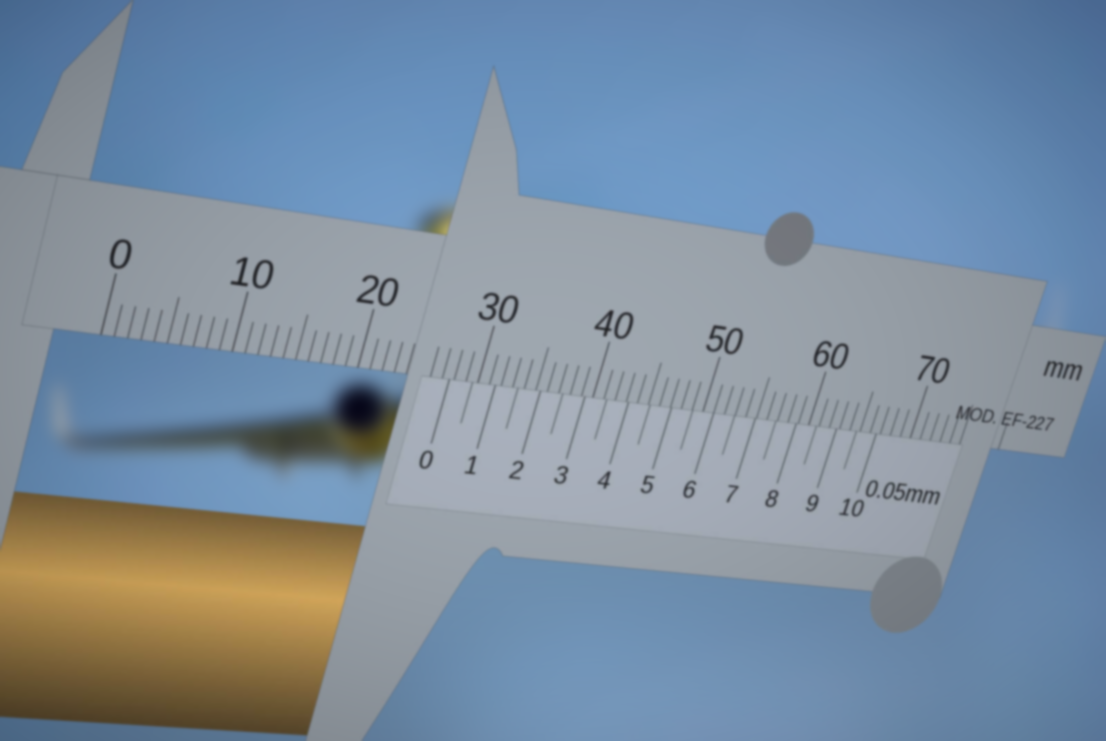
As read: {"value": 27.6, "unit": "mm"}
